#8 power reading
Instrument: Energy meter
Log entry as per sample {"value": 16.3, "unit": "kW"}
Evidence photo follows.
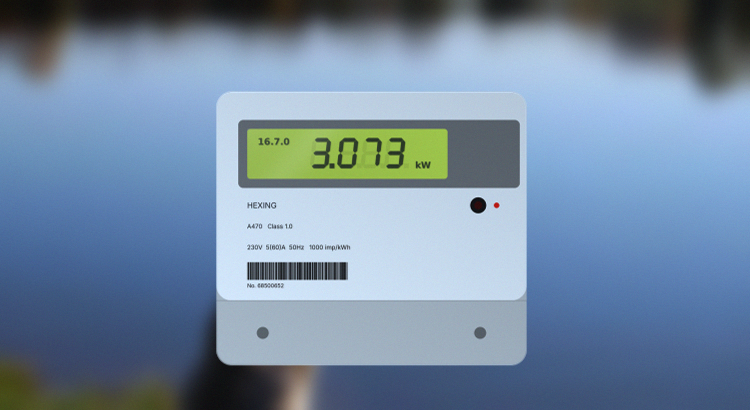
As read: {"value": 3.073, "unit": "kW"}
